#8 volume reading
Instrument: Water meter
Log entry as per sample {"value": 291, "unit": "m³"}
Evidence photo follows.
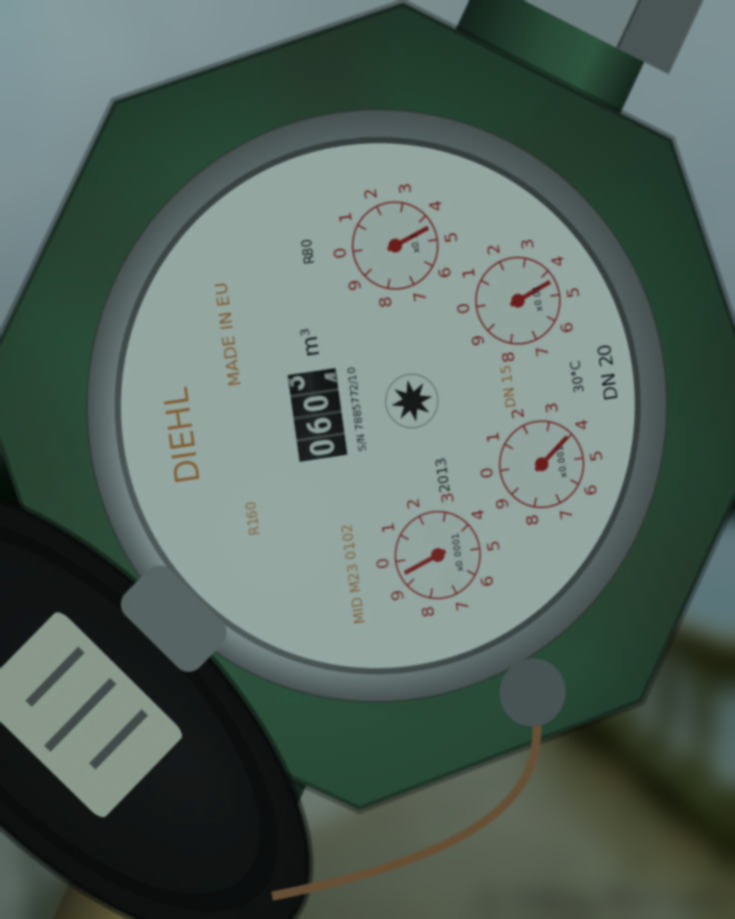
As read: {"value": 603.4439, "unit": "m³"}
